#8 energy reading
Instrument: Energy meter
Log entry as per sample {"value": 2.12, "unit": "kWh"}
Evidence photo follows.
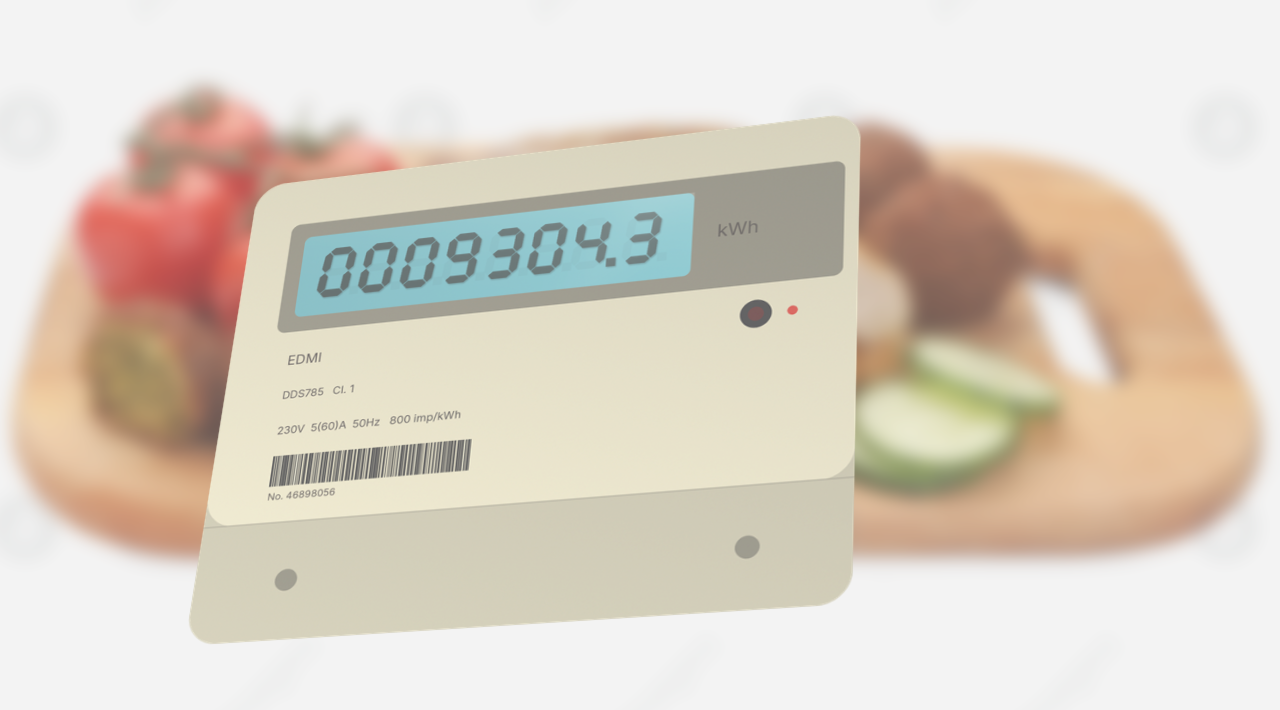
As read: {"value": 9304.3, "unit": "kWh"}
